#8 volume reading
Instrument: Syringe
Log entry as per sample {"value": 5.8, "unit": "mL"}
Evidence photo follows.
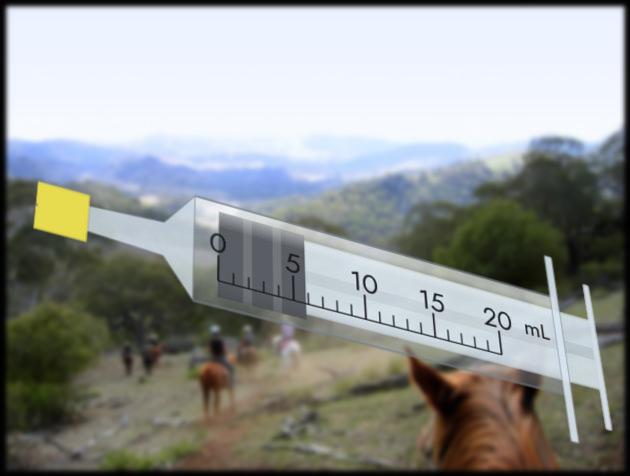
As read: {"value": 0, "unit": "mL"}
